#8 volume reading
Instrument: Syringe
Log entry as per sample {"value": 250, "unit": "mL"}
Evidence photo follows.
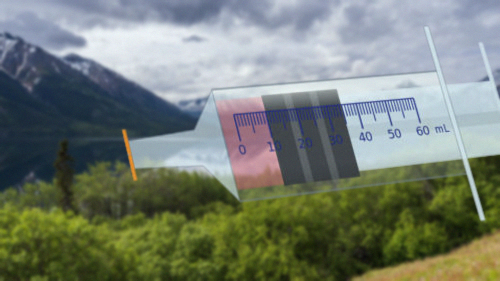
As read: {"value": 10, "unit": "mL"}
